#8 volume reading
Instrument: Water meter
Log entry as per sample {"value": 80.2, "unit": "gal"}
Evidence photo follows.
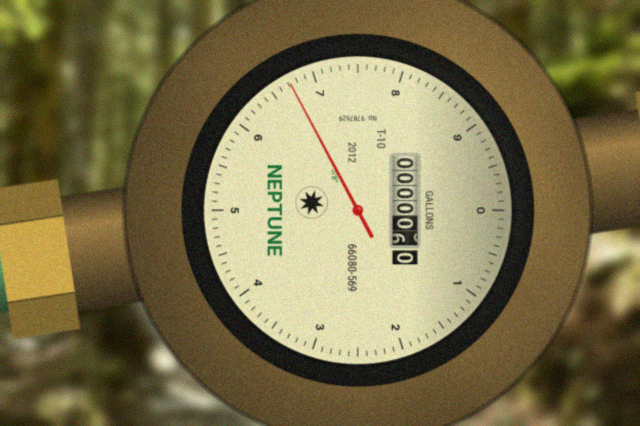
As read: {"value": 56.7, "unit": "gal"}
